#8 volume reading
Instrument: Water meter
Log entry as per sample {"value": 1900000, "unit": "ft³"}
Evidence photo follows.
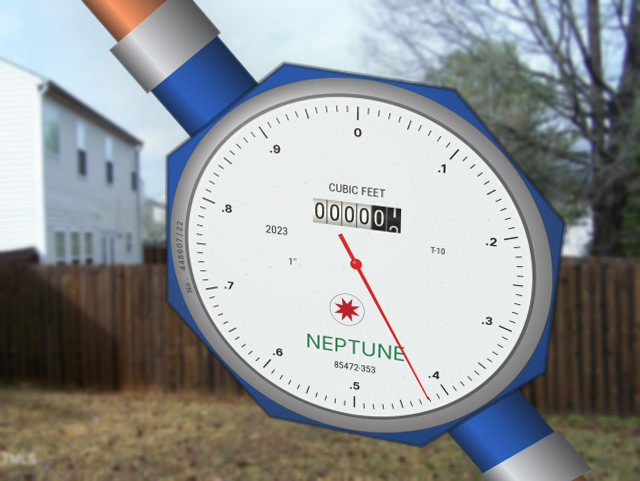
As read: {"value": 1.42, "unit": "ft³"}
